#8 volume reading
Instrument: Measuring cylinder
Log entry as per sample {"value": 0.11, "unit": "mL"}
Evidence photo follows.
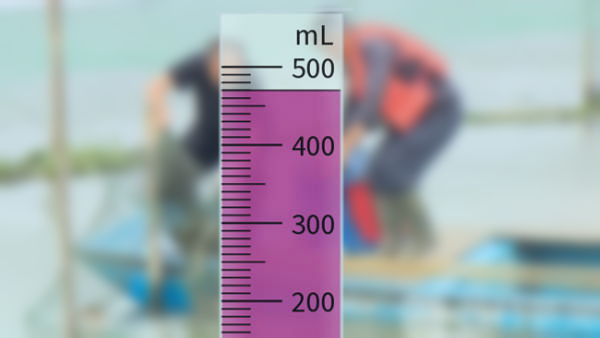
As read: {"value": 470, "unit": "mL"}
